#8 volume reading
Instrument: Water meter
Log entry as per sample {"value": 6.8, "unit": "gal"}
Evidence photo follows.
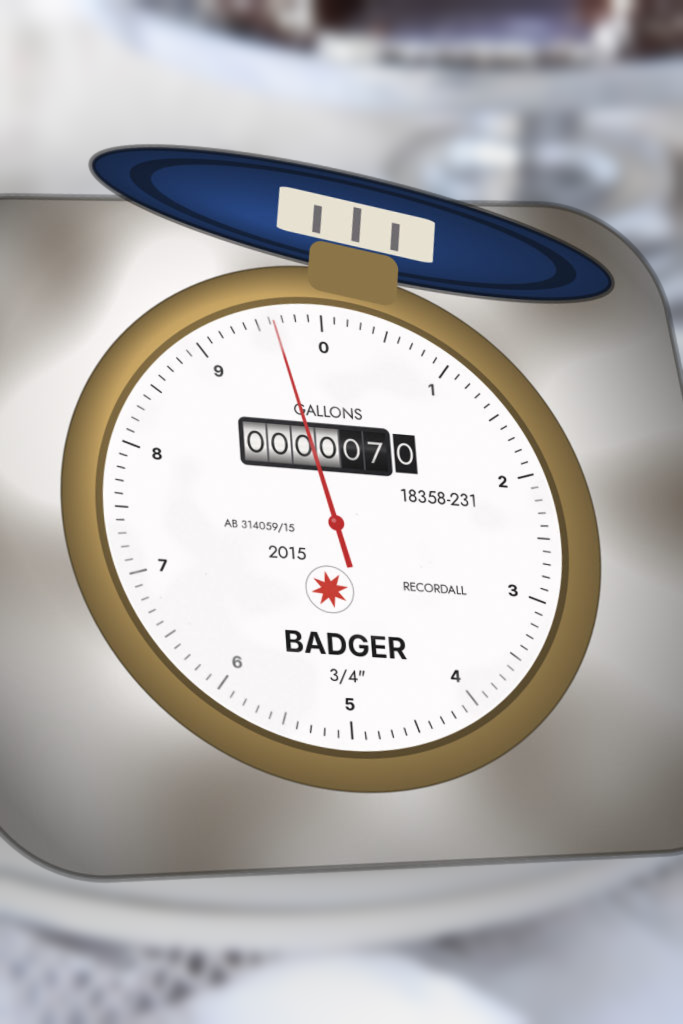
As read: {"value": 69.6, "unit": "gal"}
